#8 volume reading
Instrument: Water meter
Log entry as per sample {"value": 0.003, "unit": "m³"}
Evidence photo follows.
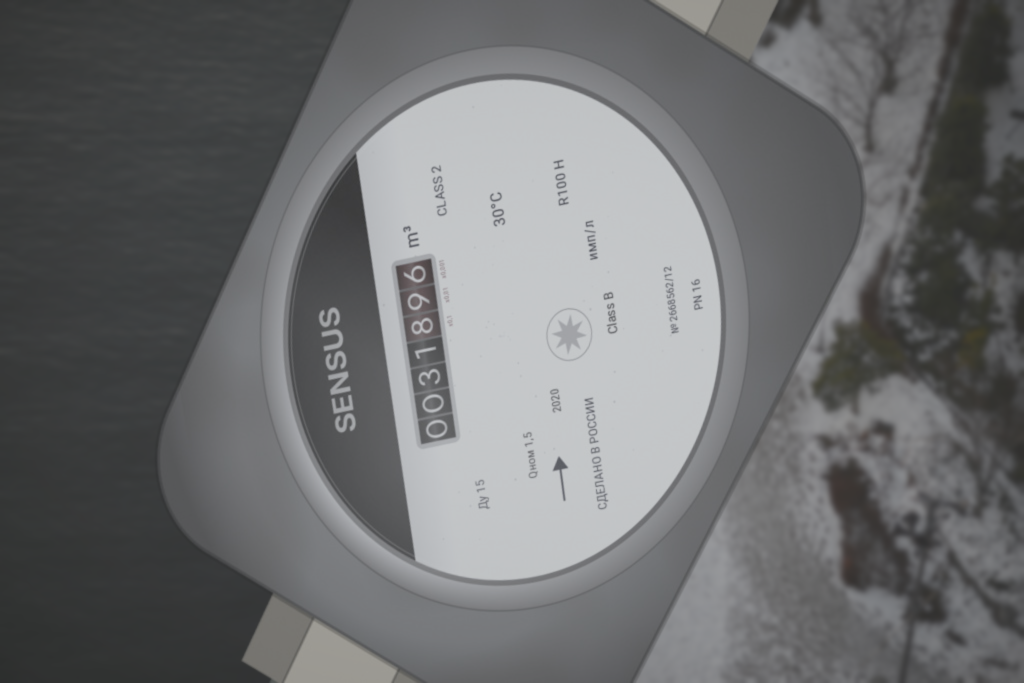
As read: {"value": 31.896, "unit": "m³"}
